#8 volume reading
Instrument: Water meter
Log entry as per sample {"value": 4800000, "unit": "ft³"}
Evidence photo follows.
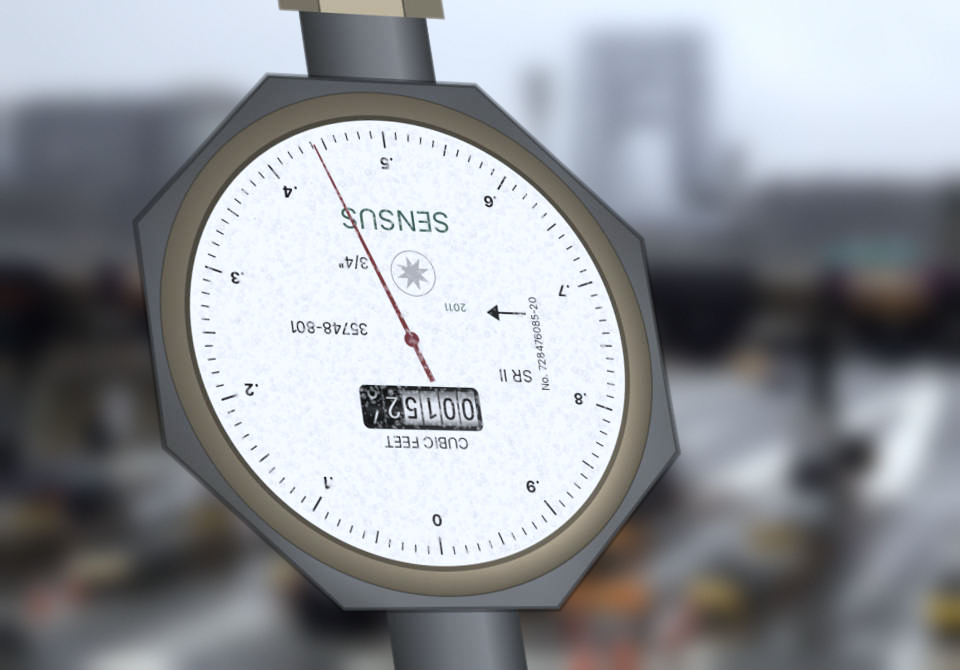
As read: {"value": 1527.44, "unit": "ft³"}
